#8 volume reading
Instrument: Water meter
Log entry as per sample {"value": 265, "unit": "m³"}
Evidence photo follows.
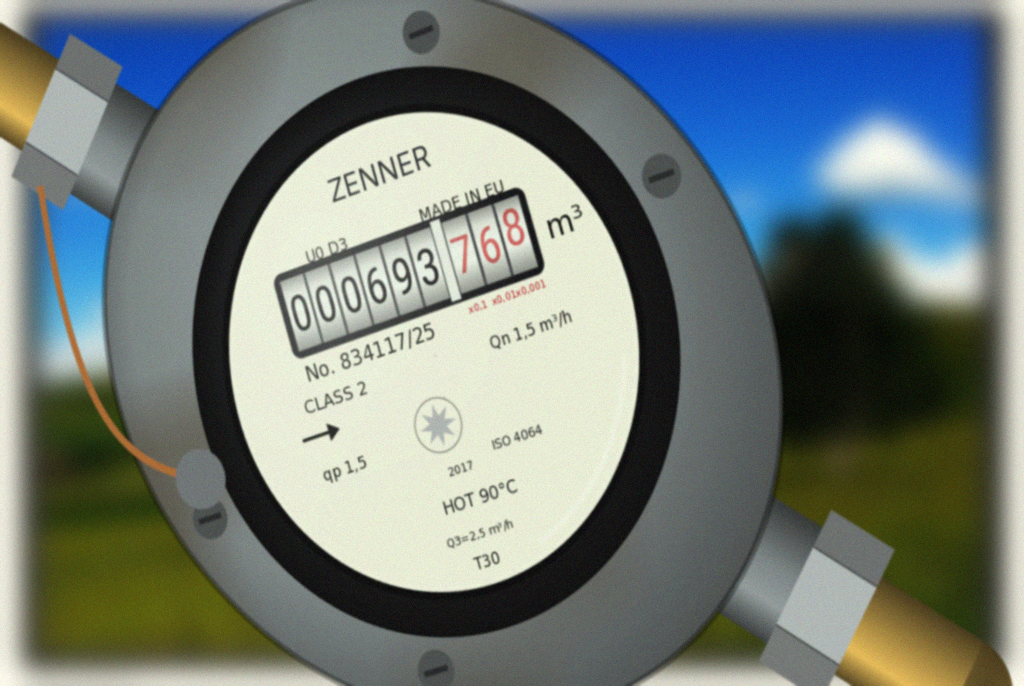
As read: {"value": 693.768, "unit": "m³"}
